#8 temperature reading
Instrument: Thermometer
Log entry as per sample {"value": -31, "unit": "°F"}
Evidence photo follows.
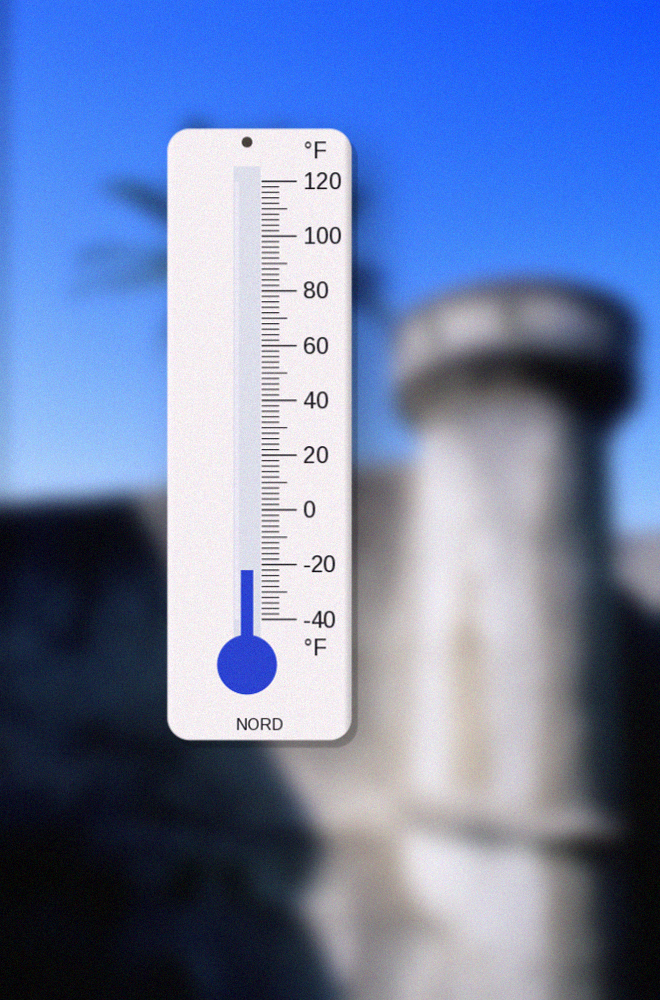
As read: {"value": -22, "unit": "°F"}
